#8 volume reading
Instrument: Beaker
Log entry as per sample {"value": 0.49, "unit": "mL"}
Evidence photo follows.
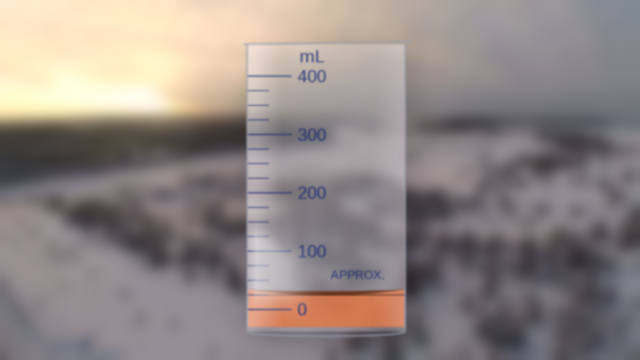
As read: {"value": 25, "unit": "mL"}
